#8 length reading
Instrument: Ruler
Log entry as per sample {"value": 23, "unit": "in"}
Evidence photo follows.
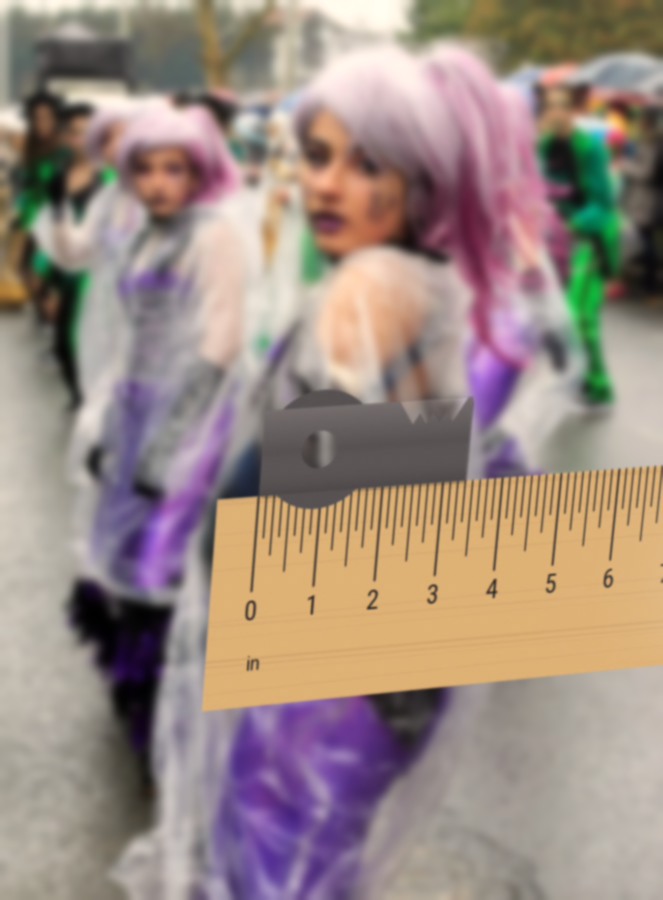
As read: {"value": 3.375, "unit": "in"}
